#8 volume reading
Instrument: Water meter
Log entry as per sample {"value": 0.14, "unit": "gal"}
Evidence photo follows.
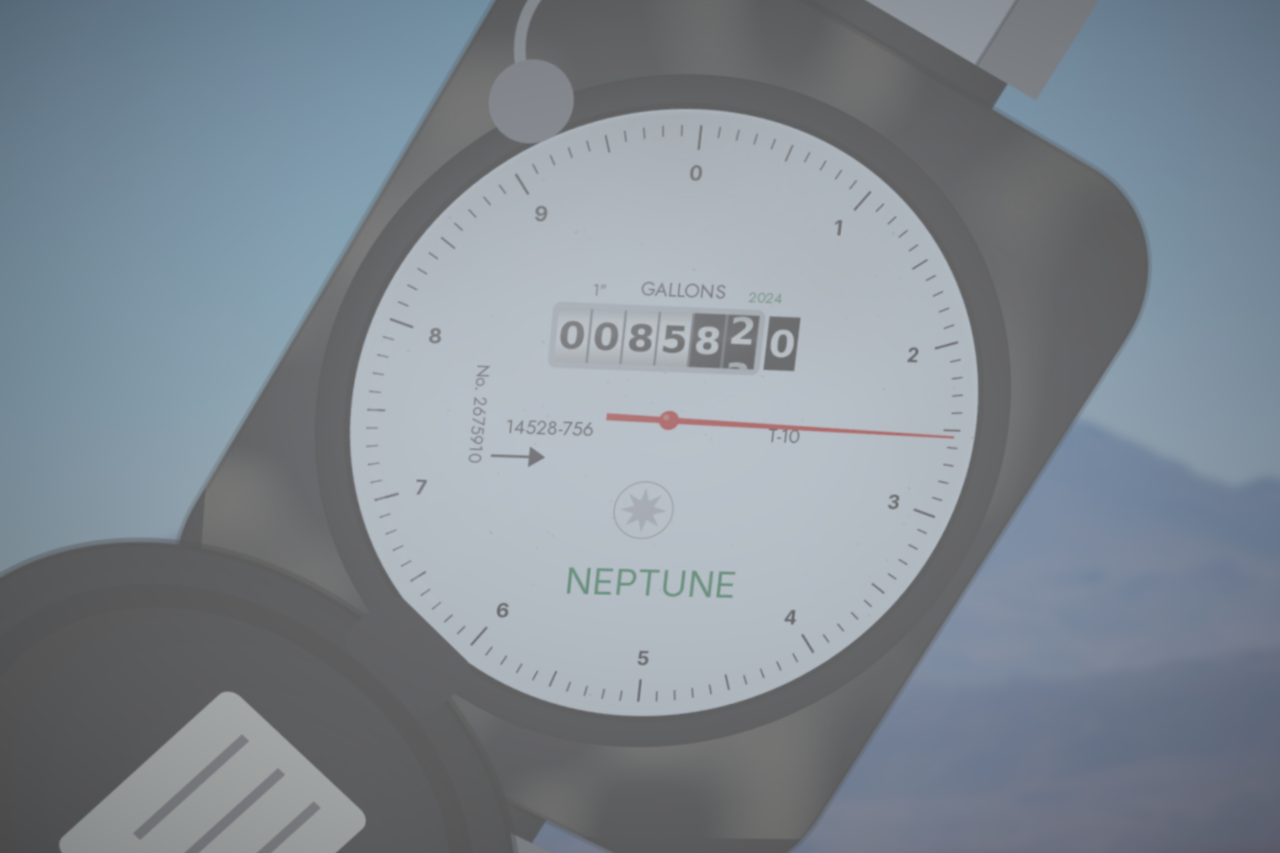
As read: {"value": 85822.5, "unit": "gal"}
